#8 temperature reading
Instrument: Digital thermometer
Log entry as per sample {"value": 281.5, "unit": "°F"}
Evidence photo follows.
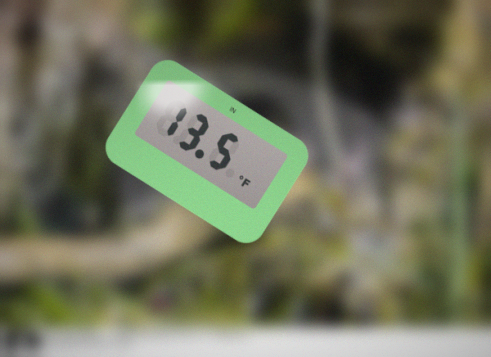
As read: {"value": 13.5, "unit": "°F"}
